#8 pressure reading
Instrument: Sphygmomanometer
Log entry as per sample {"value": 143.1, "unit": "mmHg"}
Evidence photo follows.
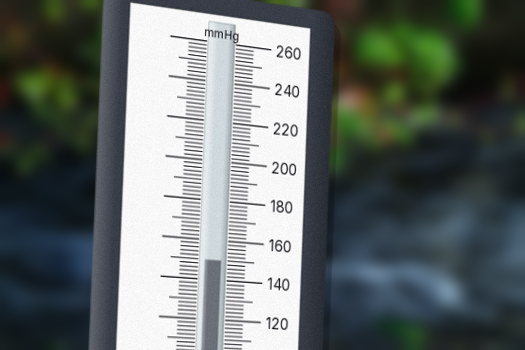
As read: {"value": 150, "unit": "mmHg"}
